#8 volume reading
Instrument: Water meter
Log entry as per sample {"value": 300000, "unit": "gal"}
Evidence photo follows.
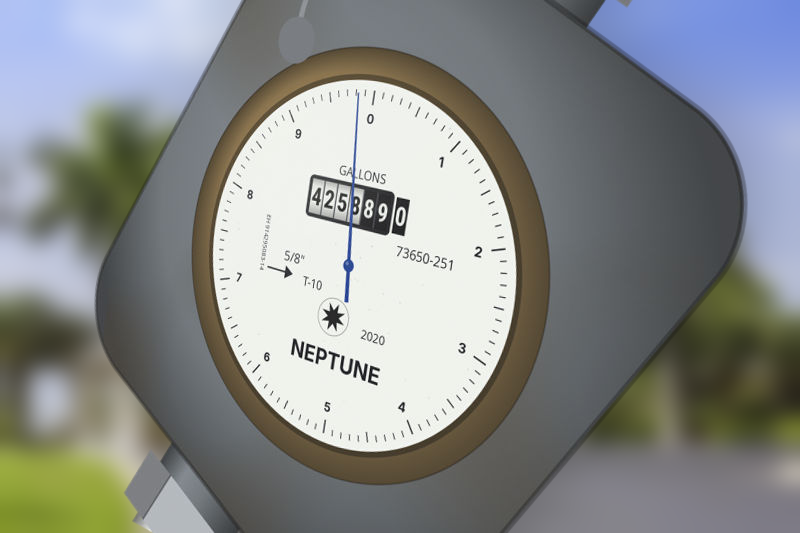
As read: {"value": 4258889.8, "unit": "gal"}
